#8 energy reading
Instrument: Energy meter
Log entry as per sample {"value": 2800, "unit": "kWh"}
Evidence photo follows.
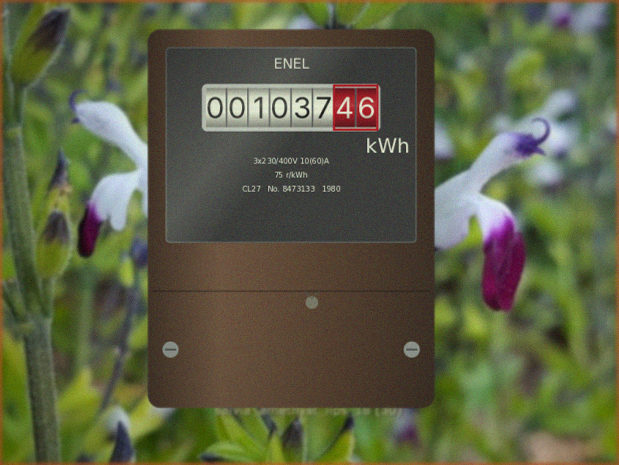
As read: {"value": 1037.46, "unit": "kWh"}
